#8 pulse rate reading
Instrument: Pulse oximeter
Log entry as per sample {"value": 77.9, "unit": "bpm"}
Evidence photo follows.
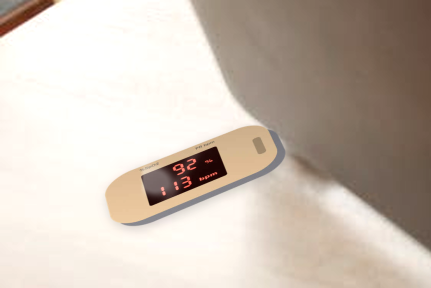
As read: {"value": 113, "unit": "bpm"}
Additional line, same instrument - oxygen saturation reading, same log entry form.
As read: {"value": 92, "unit": "%"}
